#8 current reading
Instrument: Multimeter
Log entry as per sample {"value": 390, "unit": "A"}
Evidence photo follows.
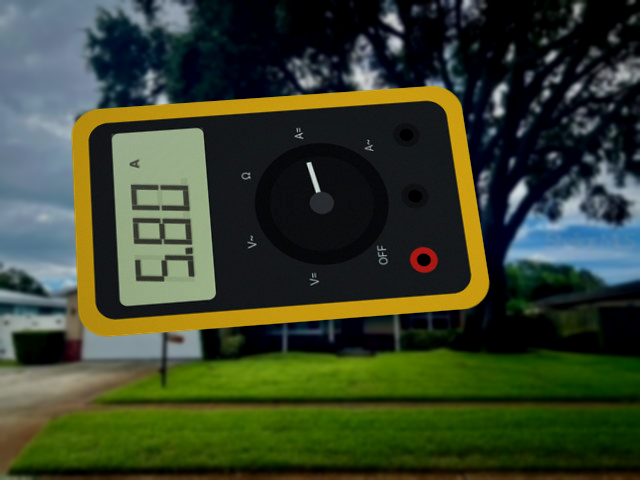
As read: {"value": 5.80, "unit": "A"}
